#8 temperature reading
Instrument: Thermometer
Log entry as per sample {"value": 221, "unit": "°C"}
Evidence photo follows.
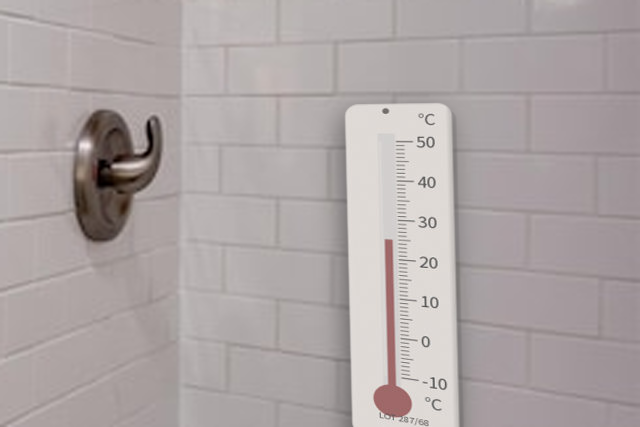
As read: {"value": 25, "unit": "°C"}
